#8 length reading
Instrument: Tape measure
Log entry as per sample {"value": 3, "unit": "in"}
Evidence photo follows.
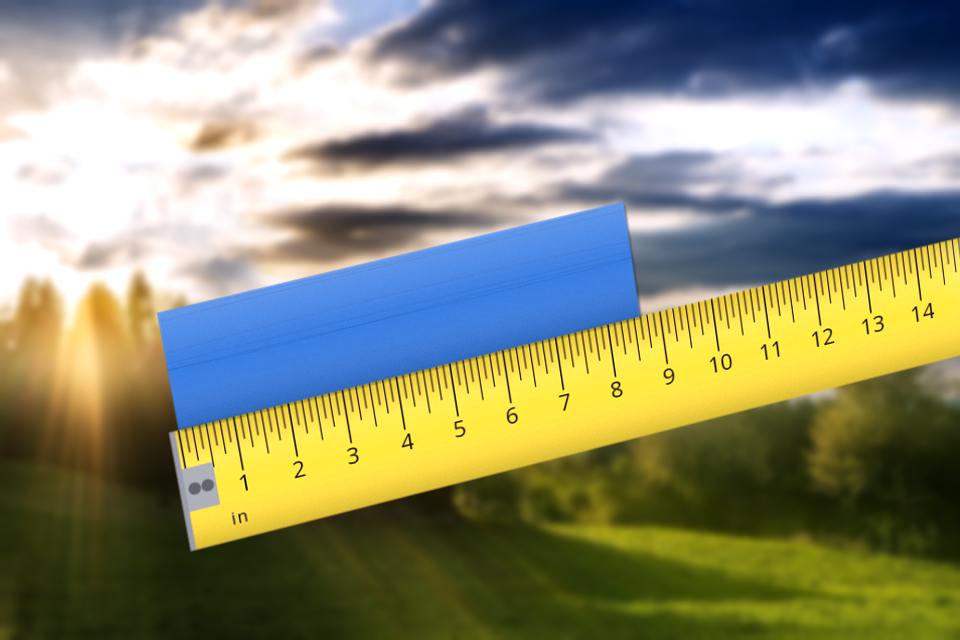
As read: {"value": 8.625, "unit": "in"}
